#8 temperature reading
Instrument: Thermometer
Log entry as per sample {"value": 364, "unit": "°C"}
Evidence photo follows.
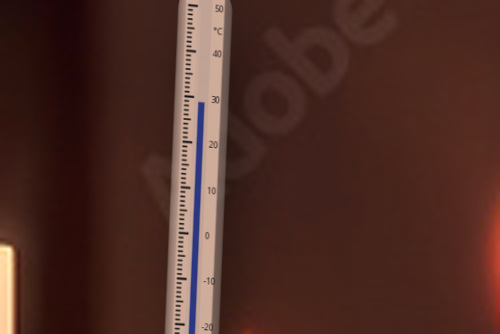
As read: {"value": 29, "unit": "°C"}
